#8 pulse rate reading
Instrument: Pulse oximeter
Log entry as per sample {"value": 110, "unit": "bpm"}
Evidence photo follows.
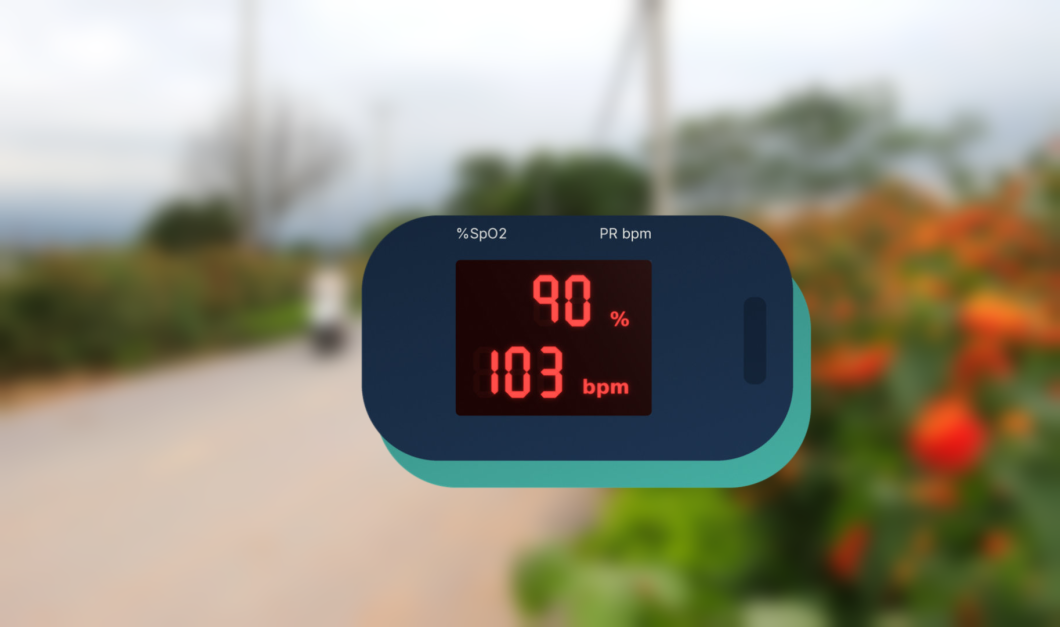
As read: {"value": 103, "unit": "bpm"}
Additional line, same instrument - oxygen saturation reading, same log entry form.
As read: {"value": 90, "unit": "%"}
